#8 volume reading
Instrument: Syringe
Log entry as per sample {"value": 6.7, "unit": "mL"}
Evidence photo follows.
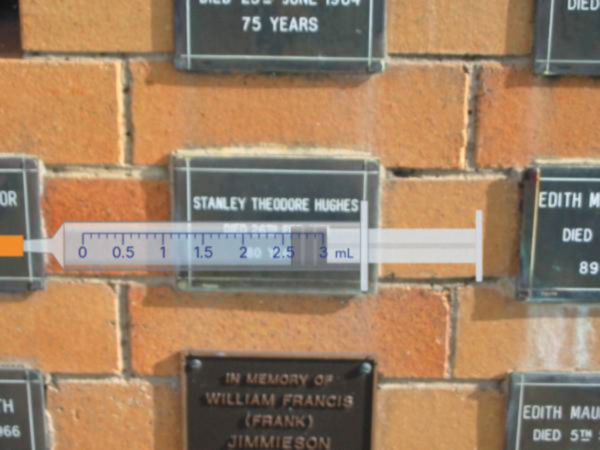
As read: {"value": 2.6, "unit": "mL"}
